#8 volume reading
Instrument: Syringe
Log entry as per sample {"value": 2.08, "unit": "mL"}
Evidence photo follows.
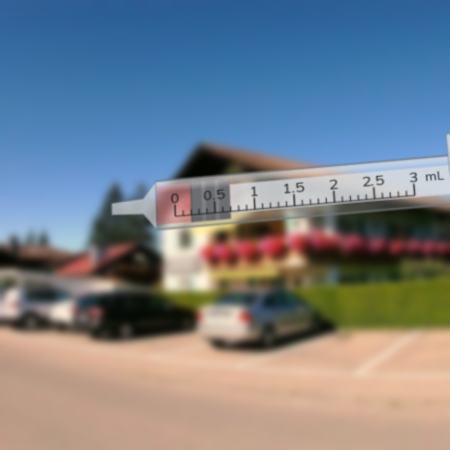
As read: {"value": 0.2, "unit": "mL"}
